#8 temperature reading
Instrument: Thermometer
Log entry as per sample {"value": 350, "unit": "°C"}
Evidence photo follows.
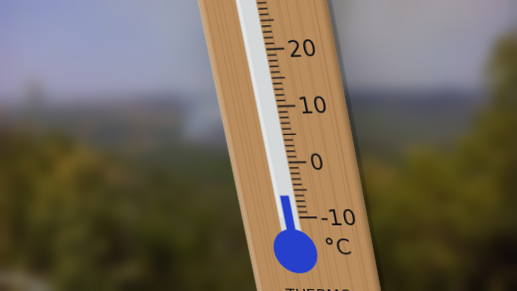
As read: {"value": -6, "unit": "°C"}
